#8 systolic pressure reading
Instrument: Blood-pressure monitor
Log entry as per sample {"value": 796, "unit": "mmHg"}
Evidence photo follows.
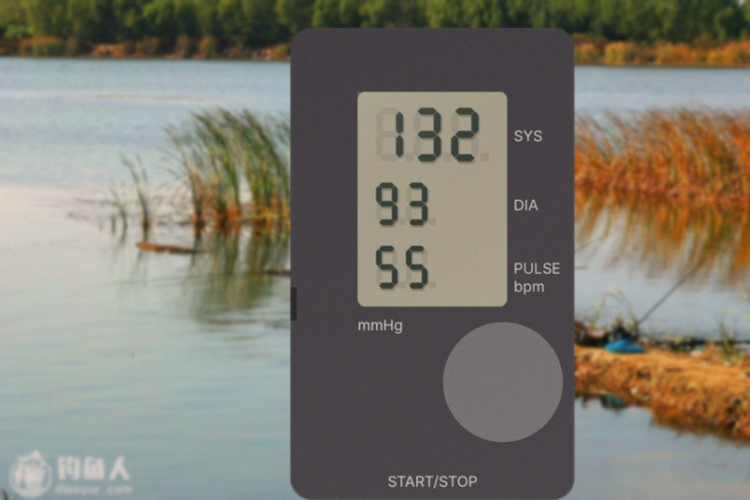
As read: {"value": 132, "unit": "mmHg"}
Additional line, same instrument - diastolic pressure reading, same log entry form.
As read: {"value": 93, "unit": "mmHg"}
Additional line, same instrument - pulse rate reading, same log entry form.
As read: {"value": 55, "unit": "bpm"}
